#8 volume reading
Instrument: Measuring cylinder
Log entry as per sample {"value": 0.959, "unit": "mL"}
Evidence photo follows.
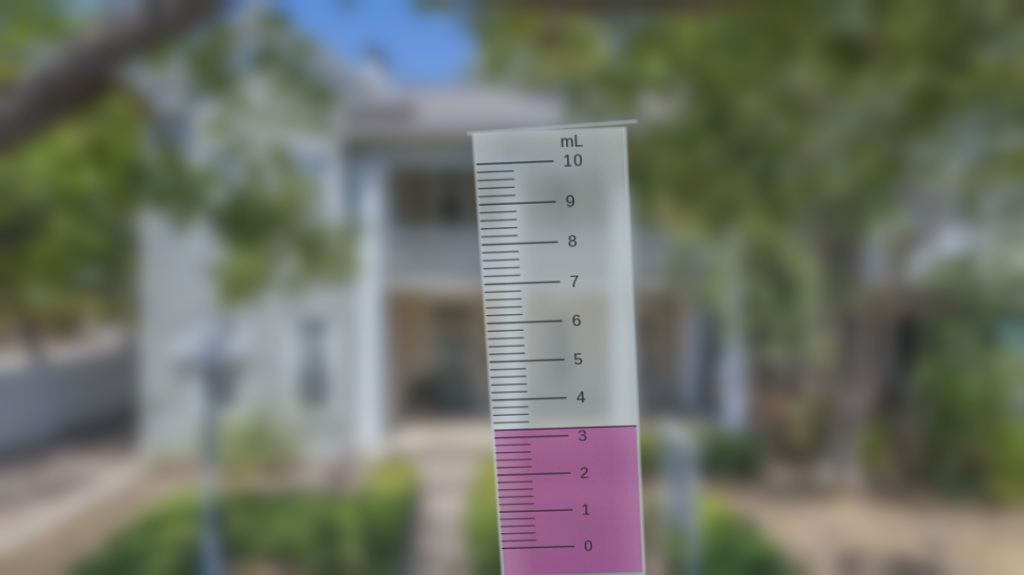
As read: {"value": 3.2, "unit": "mL"}
